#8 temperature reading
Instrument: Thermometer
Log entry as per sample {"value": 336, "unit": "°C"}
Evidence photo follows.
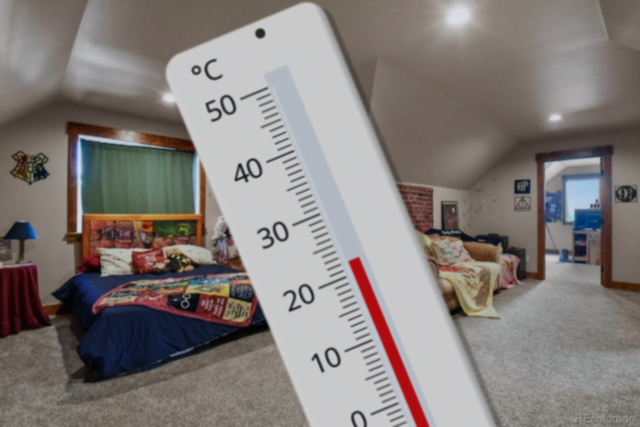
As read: {"value": 22, "unit": "°C"}
